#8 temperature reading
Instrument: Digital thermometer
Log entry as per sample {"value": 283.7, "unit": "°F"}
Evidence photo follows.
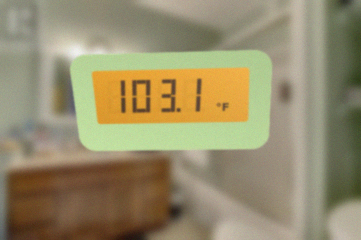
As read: {"value": 103.1, "unit": "°F"}
